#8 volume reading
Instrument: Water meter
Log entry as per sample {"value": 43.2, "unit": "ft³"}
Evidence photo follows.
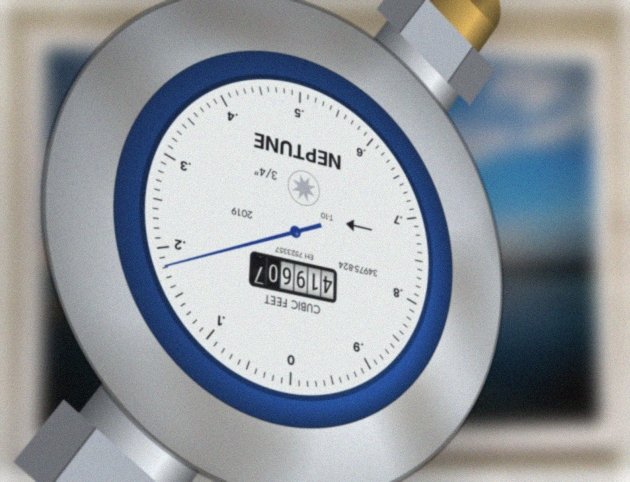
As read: {"value": 419607.18, "unit": "ft³"}
